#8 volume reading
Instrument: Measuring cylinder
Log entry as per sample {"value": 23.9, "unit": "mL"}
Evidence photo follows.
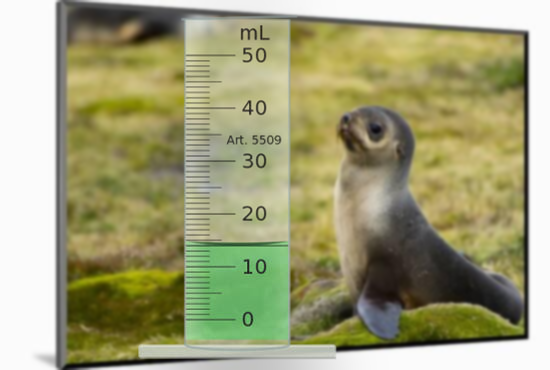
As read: {"value": 14, "unit": "mL"}
